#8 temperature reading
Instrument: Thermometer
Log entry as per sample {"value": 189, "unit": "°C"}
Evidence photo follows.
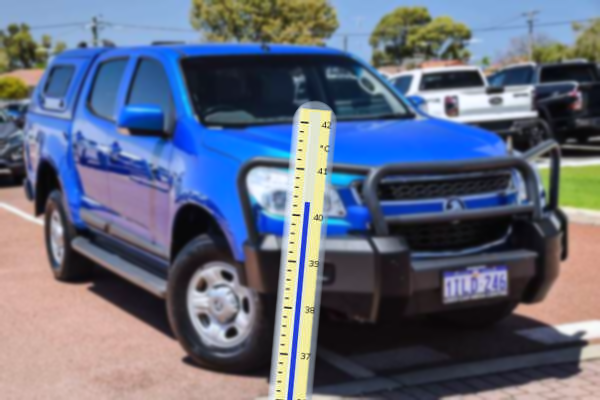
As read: {"value": 40.3, "unit": "°C"}
